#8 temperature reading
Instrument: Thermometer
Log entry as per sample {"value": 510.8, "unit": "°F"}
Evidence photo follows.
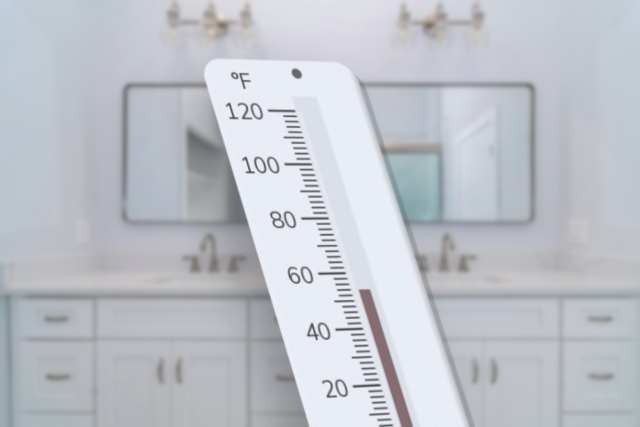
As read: {"value": 54, "unit": "°F"}
